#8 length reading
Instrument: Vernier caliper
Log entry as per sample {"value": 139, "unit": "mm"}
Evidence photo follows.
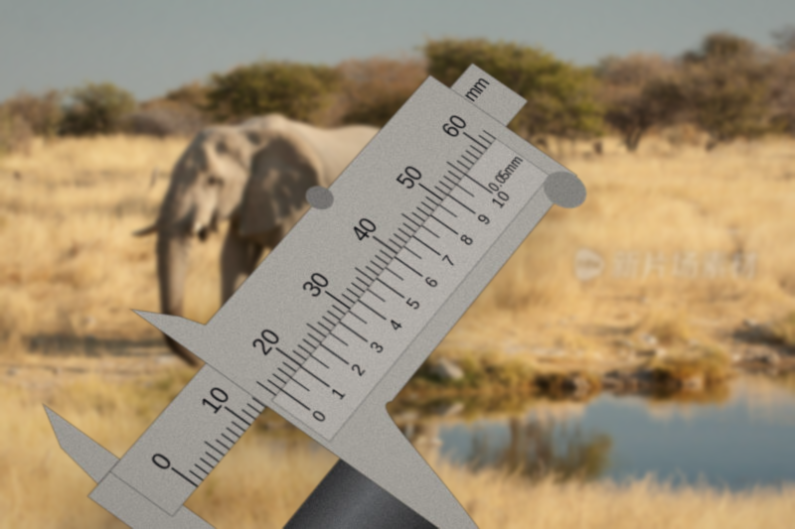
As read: {"value": 16.0, "unit": "mm"}
